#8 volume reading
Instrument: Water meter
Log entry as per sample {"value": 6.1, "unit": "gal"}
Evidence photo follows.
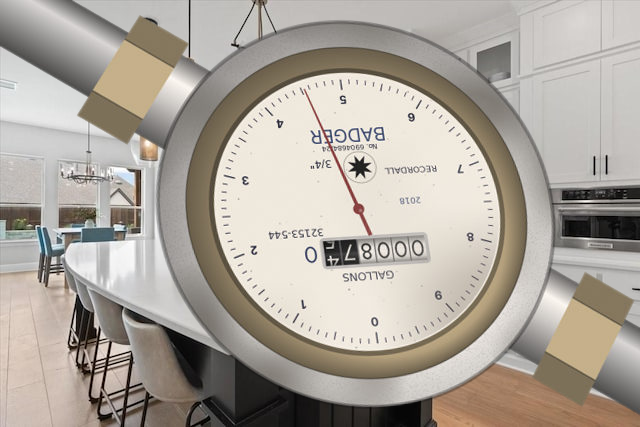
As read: {"value": 8744.5, "unit": "gal"}
